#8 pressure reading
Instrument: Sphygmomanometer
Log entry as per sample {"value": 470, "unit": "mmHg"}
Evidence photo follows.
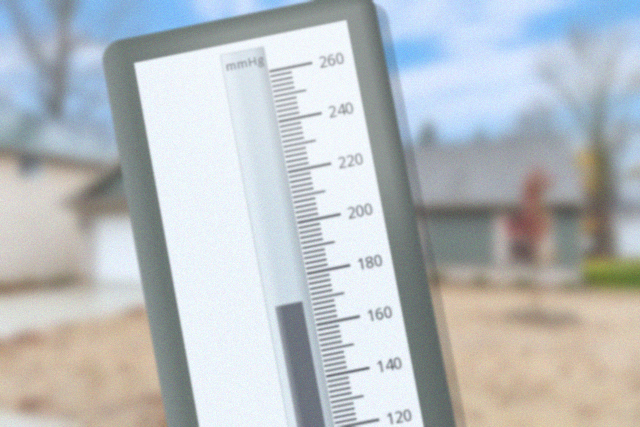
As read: {"value": 170, "unit": "mmHg"}
